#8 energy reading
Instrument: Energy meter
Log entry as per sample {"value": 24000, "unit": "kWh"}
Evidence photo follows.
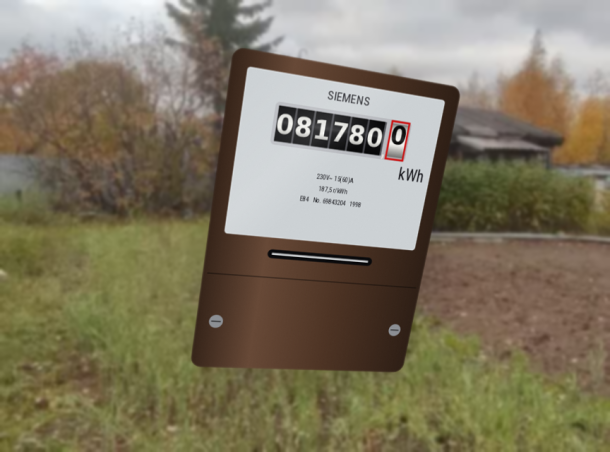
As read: {"value": 81780.0, "unit": "kWh"}
